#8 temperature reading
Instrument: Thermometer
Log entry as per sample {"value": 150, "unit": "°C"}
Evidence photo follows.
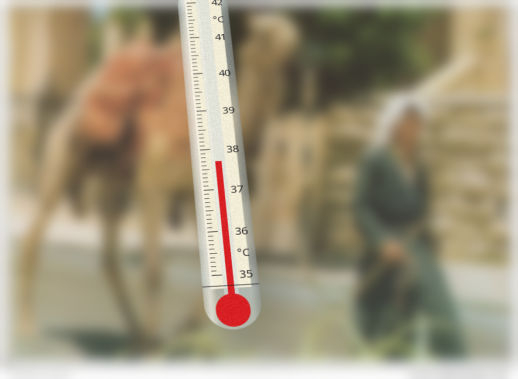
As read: {"value": 37.7, "unit": "°C"}
